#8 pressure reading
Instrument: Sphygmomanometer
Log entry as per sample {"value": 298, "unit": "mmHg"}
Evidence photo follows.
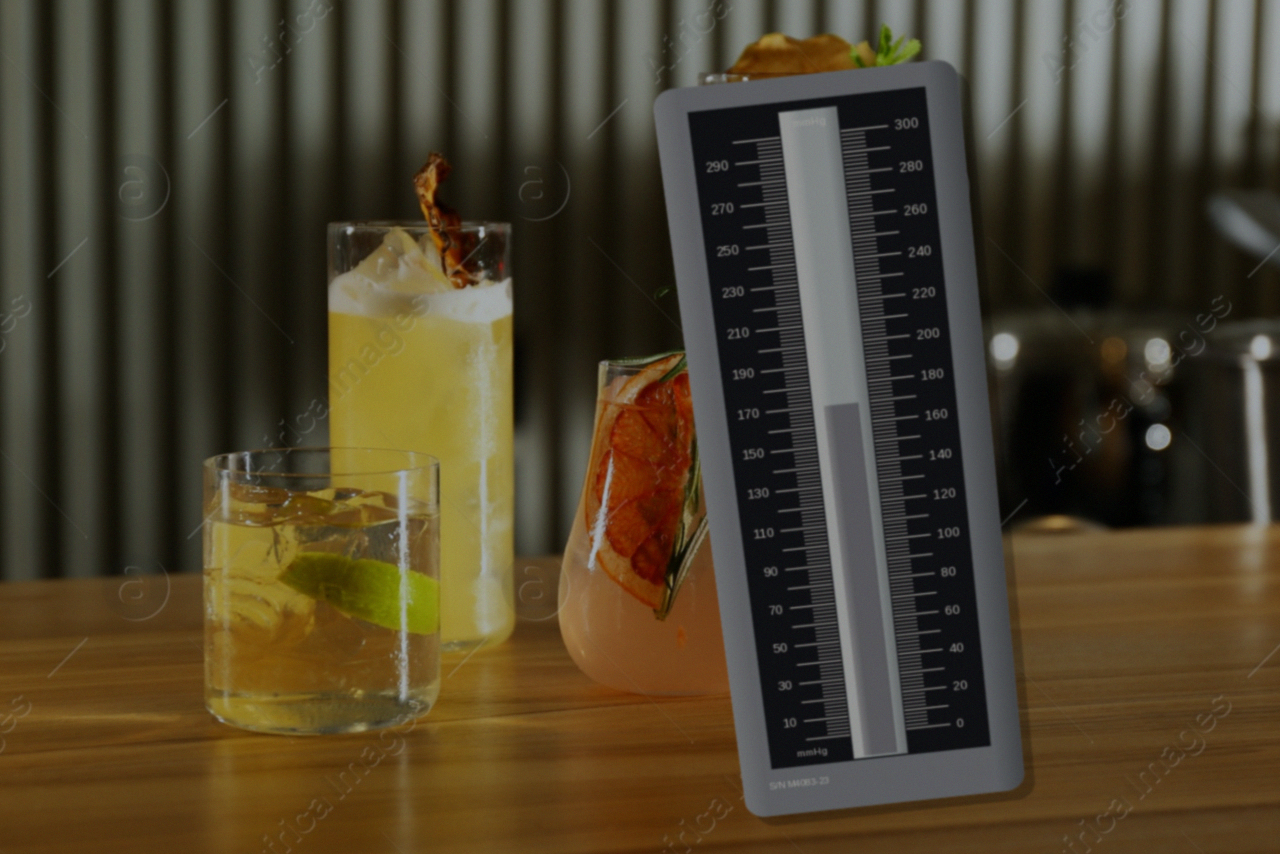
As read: {"value": 170, "unit": "mmHg"}
